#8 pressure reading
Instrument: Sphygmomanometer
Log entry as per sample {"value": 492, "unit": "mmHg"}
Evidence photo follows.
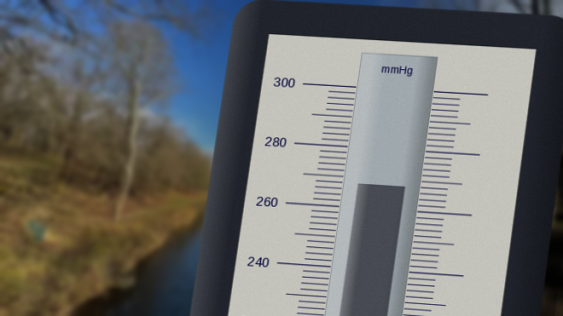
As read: {"value": 268, "unit": "mmHg"}
